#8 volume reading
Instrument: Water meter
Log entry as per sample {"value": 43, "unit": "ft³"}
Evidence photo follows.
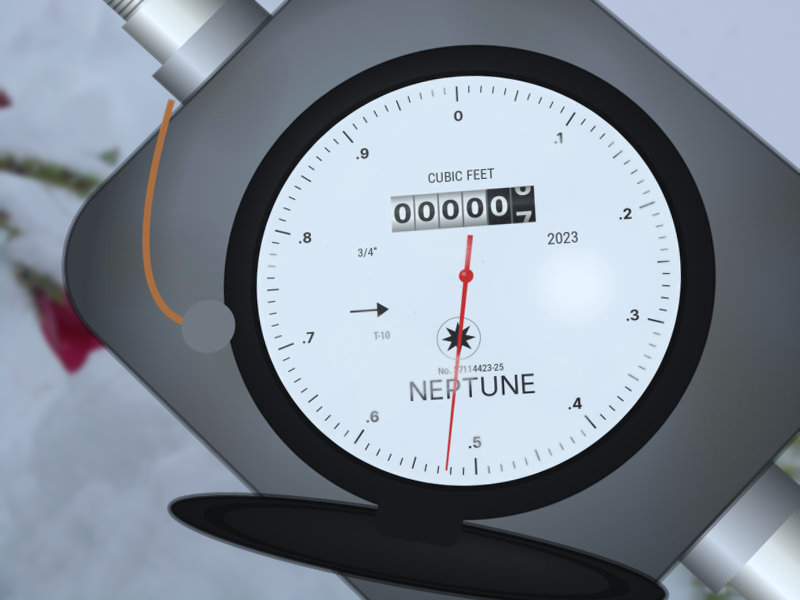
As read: {"value": 6.52, "unit": "ft³"}
